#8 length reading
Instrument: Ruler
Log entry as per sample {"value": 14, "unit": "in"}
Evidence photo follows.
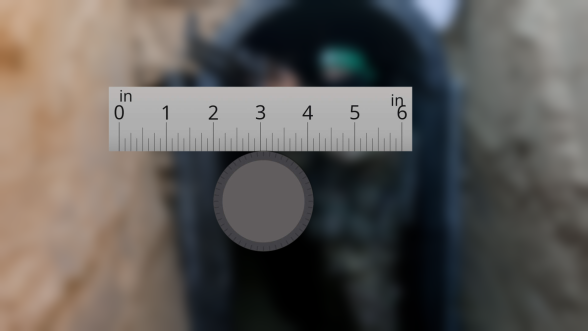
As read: {"value": 2.125, "unit": "in"}
